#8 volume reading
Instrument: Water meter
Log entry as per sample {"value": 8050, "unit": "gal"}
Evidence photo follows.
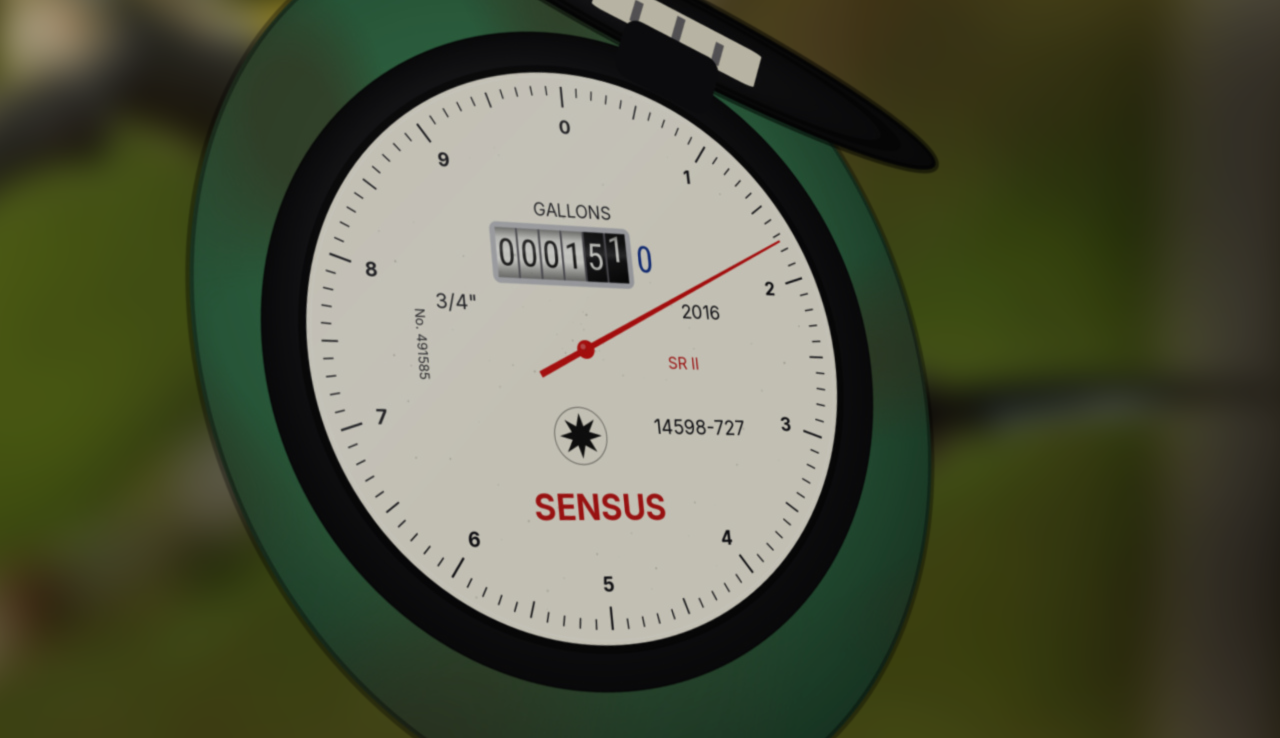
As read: {"value": 1511.7, "unit": "gal"}
